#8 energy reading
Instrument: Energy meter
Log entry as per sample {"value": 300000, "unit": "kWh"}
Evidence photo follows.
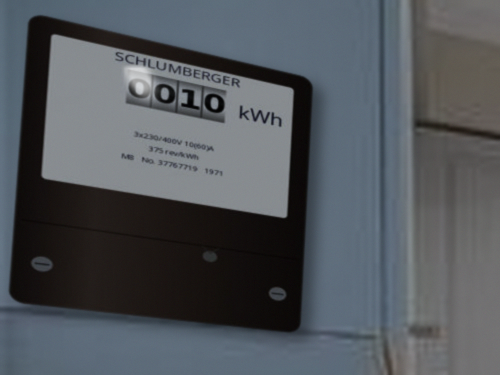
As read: {"value": 10, "unit": "kWh"}
